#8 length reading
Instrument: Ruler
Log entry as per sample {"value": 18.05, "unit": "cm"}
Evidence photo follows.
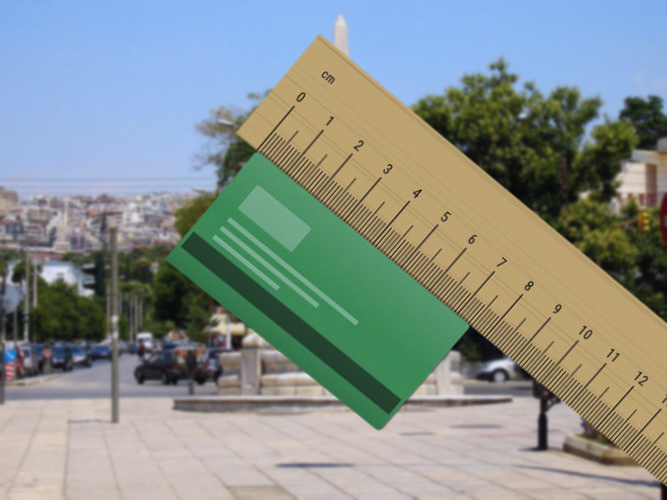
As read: {"value": 7.5, "unit": "cm"}
